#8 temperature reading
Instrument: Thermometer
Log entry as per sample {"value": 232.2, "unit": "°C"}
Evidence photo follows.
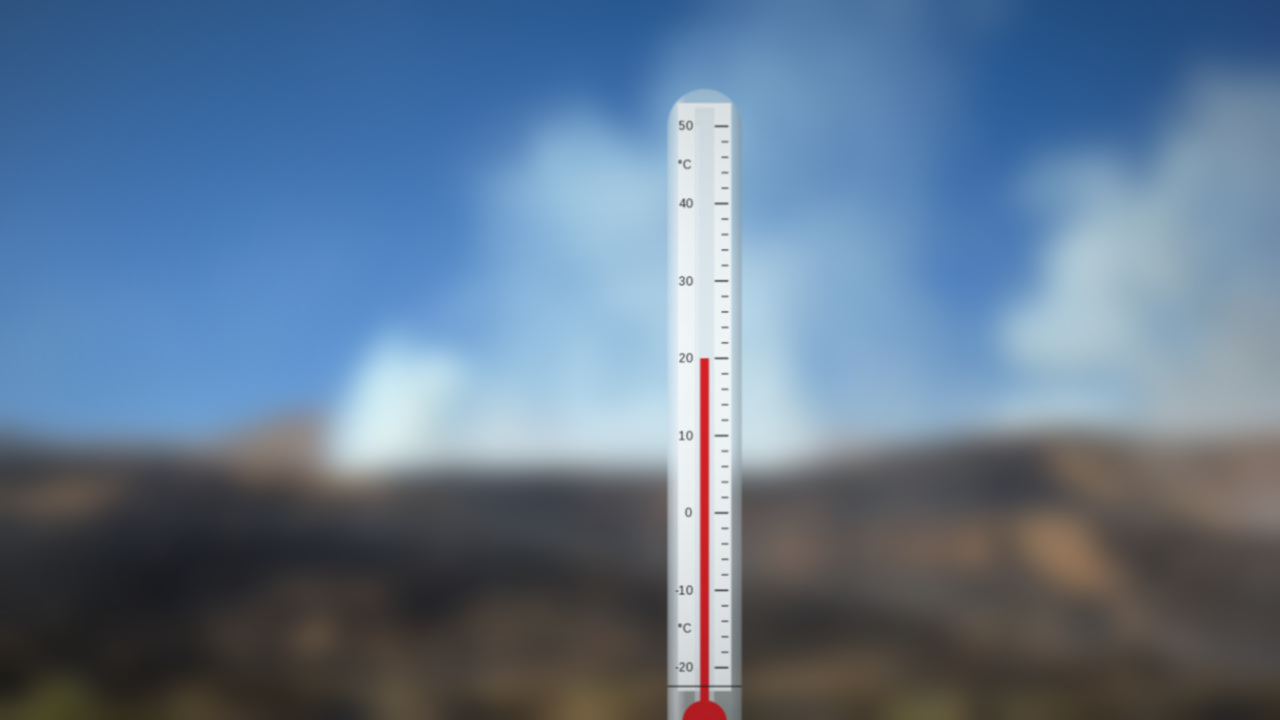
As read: {"value": 20, "unit": "°C"}
